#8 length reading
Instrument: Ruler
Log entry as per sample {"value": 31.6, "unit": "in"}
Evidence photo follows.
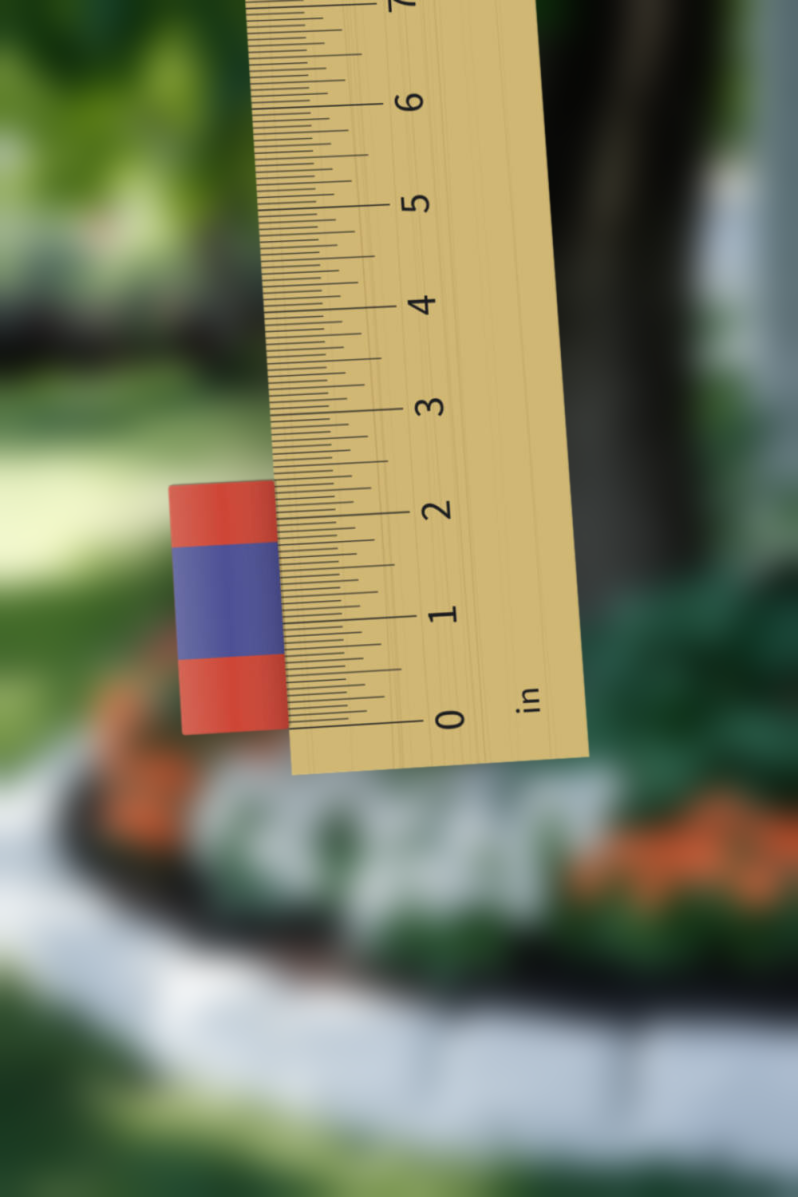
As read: {"value": 2.375, "unit": "in"}
